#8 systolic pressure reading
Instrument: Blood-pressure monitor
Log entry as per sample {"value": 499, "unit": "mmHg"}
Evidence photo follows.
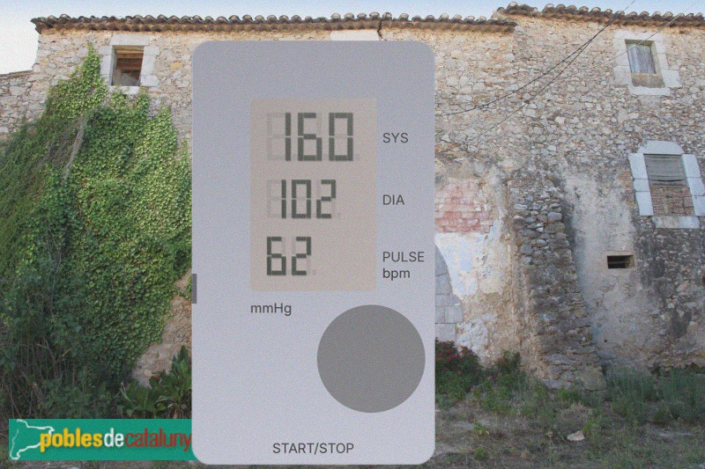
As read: {"value": 160, "unit": "mmHg"}
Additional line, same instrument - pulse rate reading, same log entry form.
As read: {"value": 62, "unit": "bpm"}
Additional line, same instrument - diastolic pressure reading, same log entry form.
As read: {"value": 102, "unit": "mmHg"}
